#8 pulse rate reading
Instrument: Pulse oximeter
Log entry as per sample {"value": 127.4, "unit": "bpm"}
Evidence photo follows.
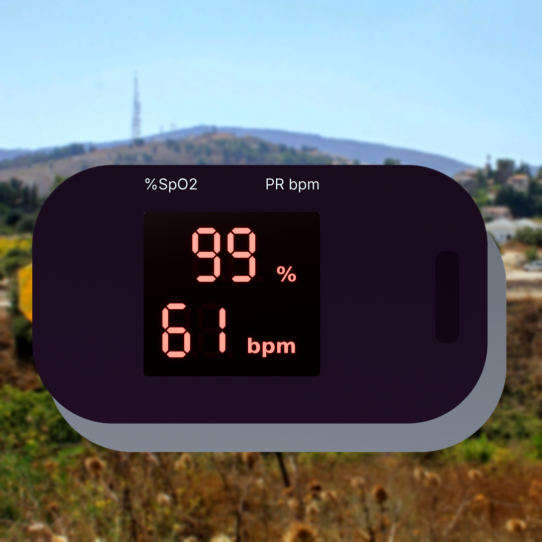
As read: {"value": 61, "unit": "bpm"}
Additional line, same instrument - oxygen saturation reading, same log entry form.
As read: {"value": 99, "unit": "%"}
